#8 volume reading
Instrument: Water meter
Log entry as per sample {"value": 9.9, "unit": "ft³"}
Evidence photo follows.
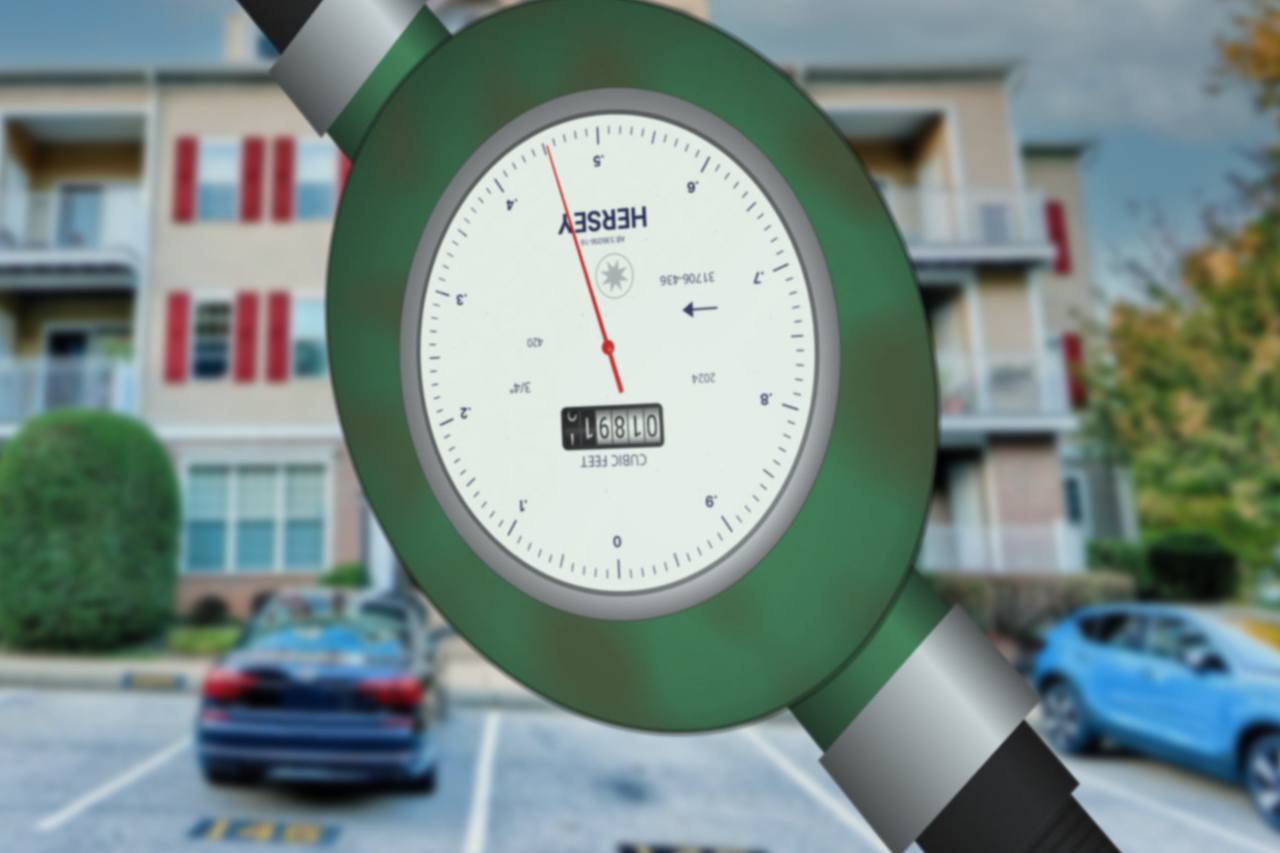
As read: {"value": 18911.45, "unit": "ft³"}
